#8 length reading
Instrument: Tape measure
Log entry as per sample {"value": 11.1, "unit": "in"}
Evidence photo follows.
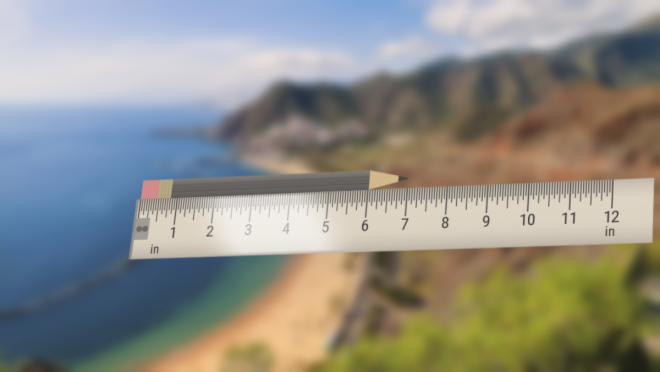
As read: {"value": 7, "unit": "in"}
